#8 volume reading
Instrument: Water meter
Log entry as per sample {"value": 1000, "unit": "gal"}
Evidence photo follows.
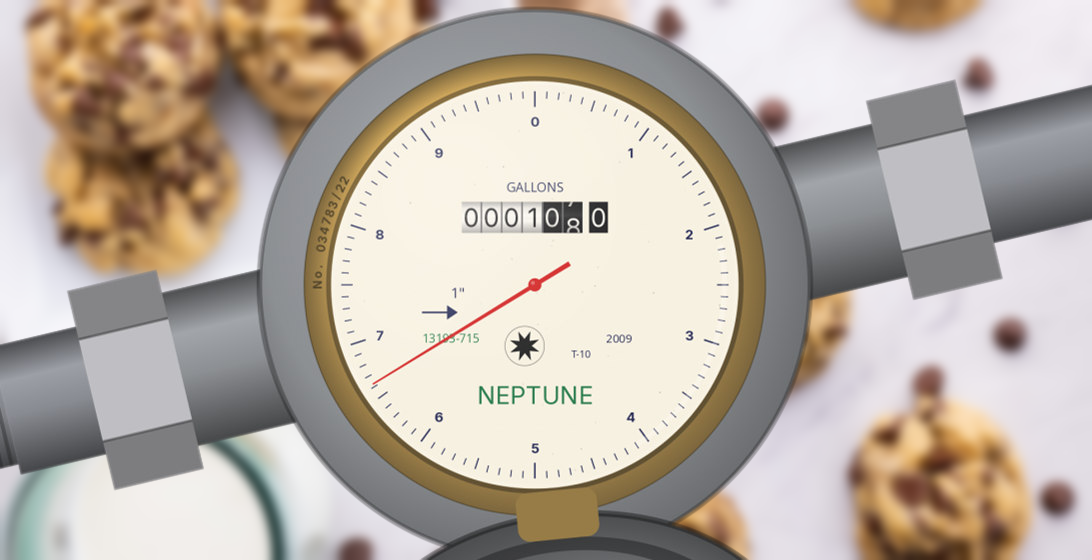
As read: {"value": 1076.6, "unit": "gal"}
